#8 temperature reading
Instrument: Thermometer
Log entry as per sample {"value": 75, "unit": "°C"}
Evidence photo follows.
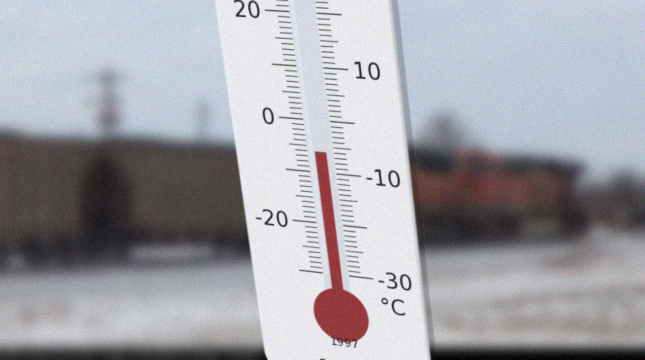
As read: {"value": -6, "unit": "°C"}
